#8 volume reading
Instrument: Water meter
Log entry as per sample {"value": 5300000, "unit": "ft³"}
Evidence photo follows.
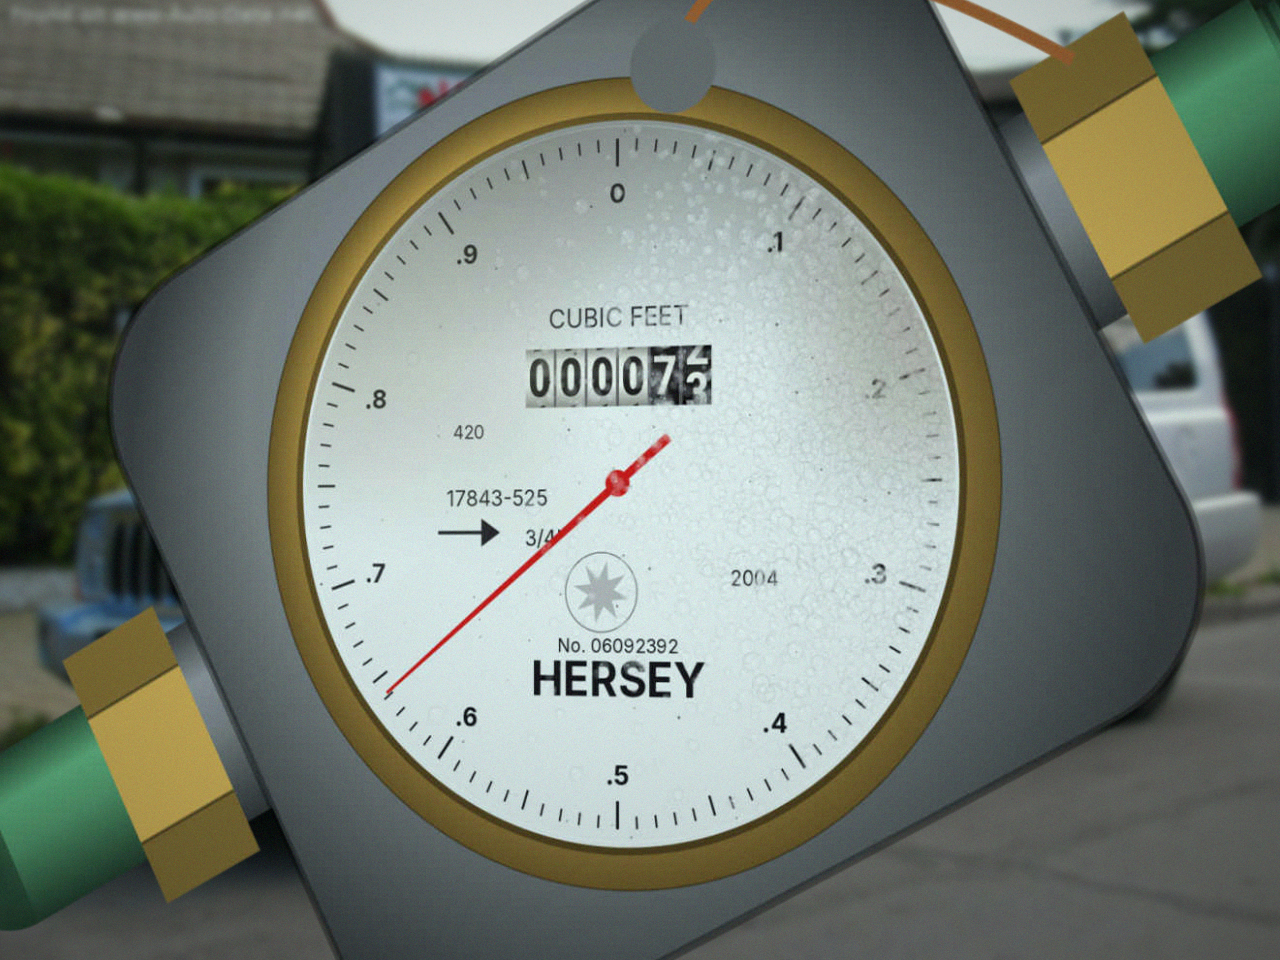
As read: {"value": 72.64, "unit": "ft³"}
